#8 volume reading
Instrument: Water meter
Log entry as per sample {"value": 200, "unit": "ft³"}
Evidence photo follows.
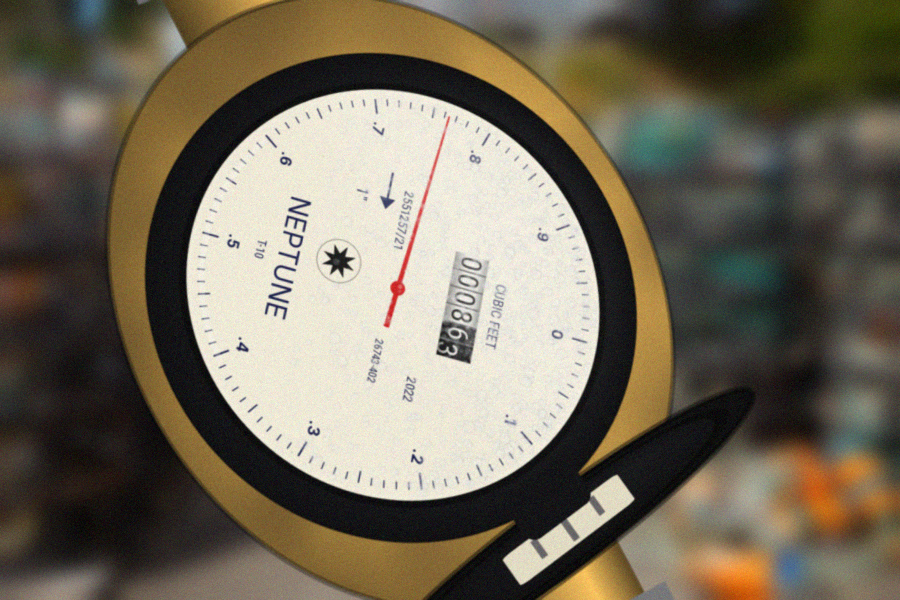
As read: {"value": 862.76, "unit": "ft³"}
